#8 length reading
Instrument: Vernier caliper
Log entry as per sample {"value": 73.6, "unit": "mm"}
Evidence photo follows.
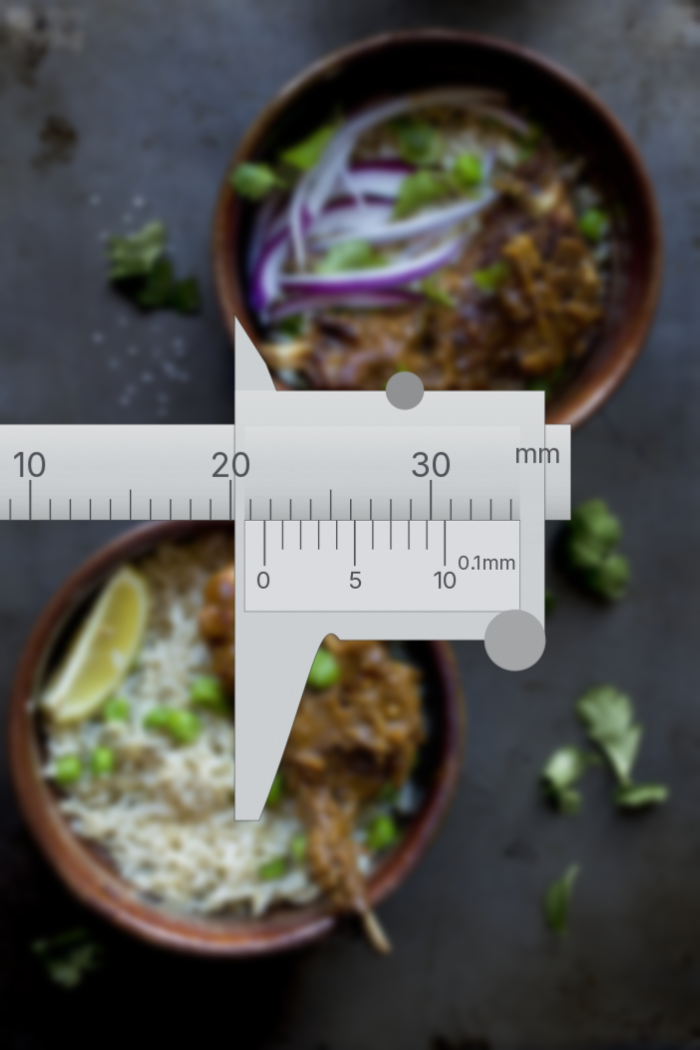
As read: {"value": 21.7, "unit": "mm"}
